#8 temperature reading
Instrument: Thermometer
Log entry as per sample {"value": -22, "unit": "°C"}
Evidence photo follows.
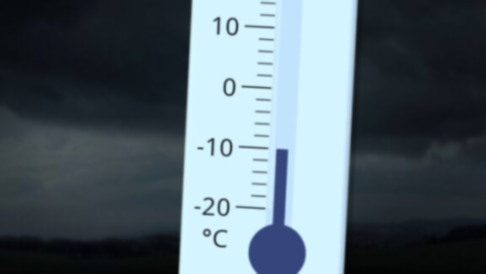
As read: {"value": -10, "unit": "°C"}
